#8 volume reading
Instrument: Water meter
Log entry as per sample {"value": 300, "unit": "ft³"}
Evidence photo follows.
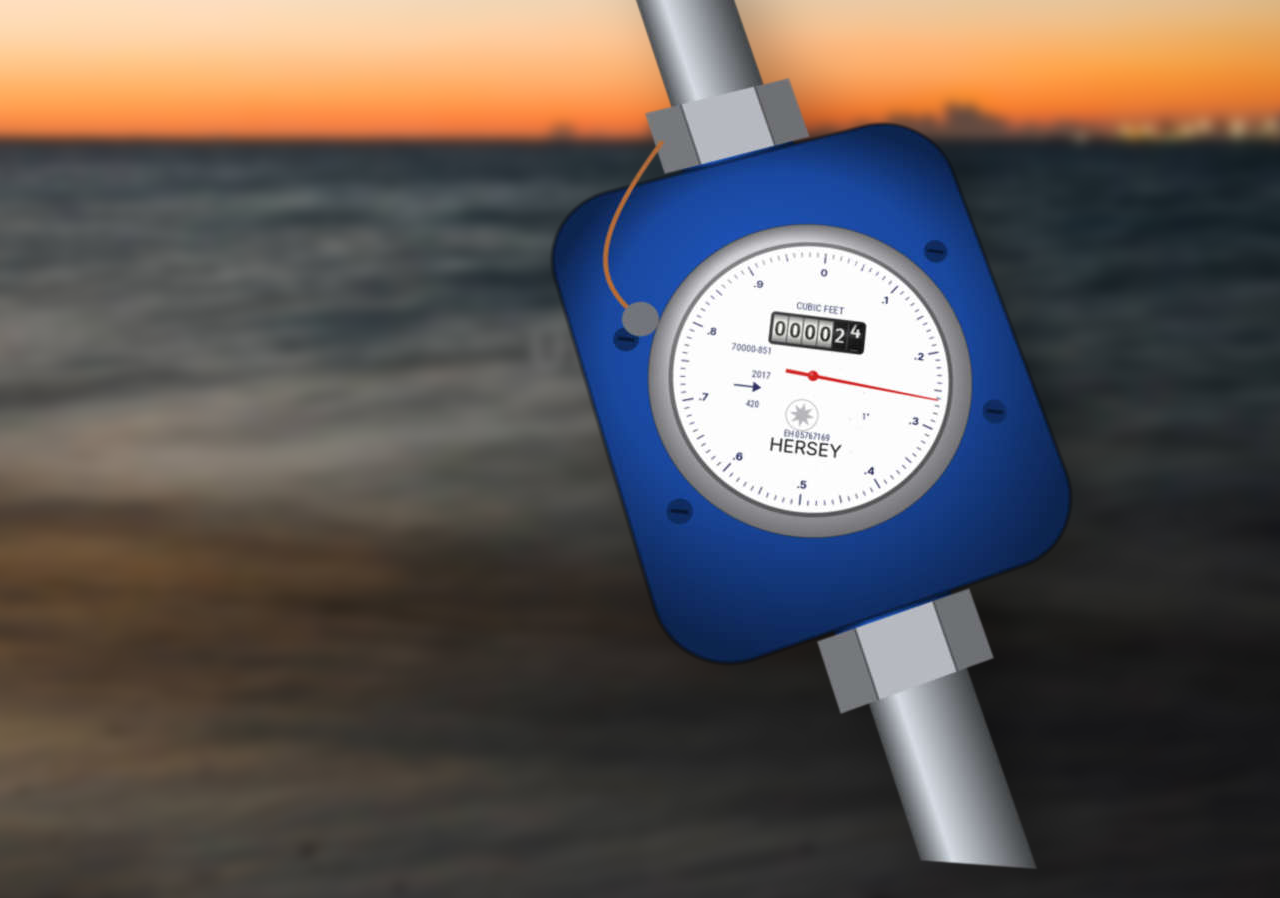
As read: {"value": 24.26, "unit": "ft³"}
